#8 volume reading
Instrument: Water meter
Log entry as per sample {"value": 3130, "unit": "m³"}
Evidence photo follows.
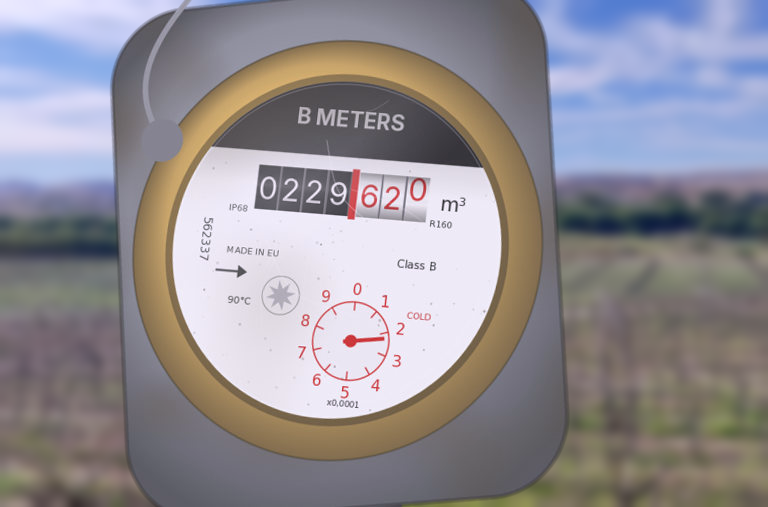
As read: {"value": 229.6202, "unit": "m³"}
